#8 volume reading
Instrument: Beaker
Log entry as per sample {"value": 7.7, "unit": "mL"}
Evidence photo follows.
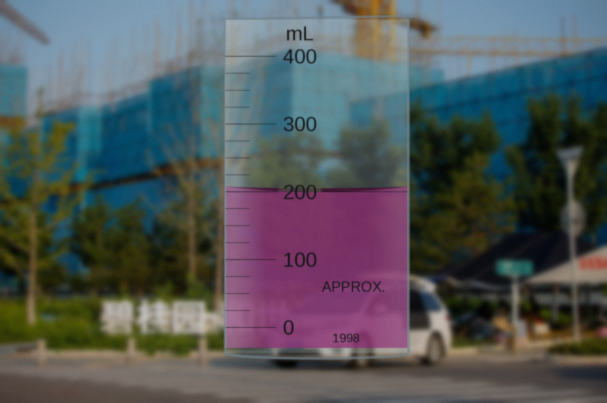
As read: {"value": 200, "unit": "mL"}
